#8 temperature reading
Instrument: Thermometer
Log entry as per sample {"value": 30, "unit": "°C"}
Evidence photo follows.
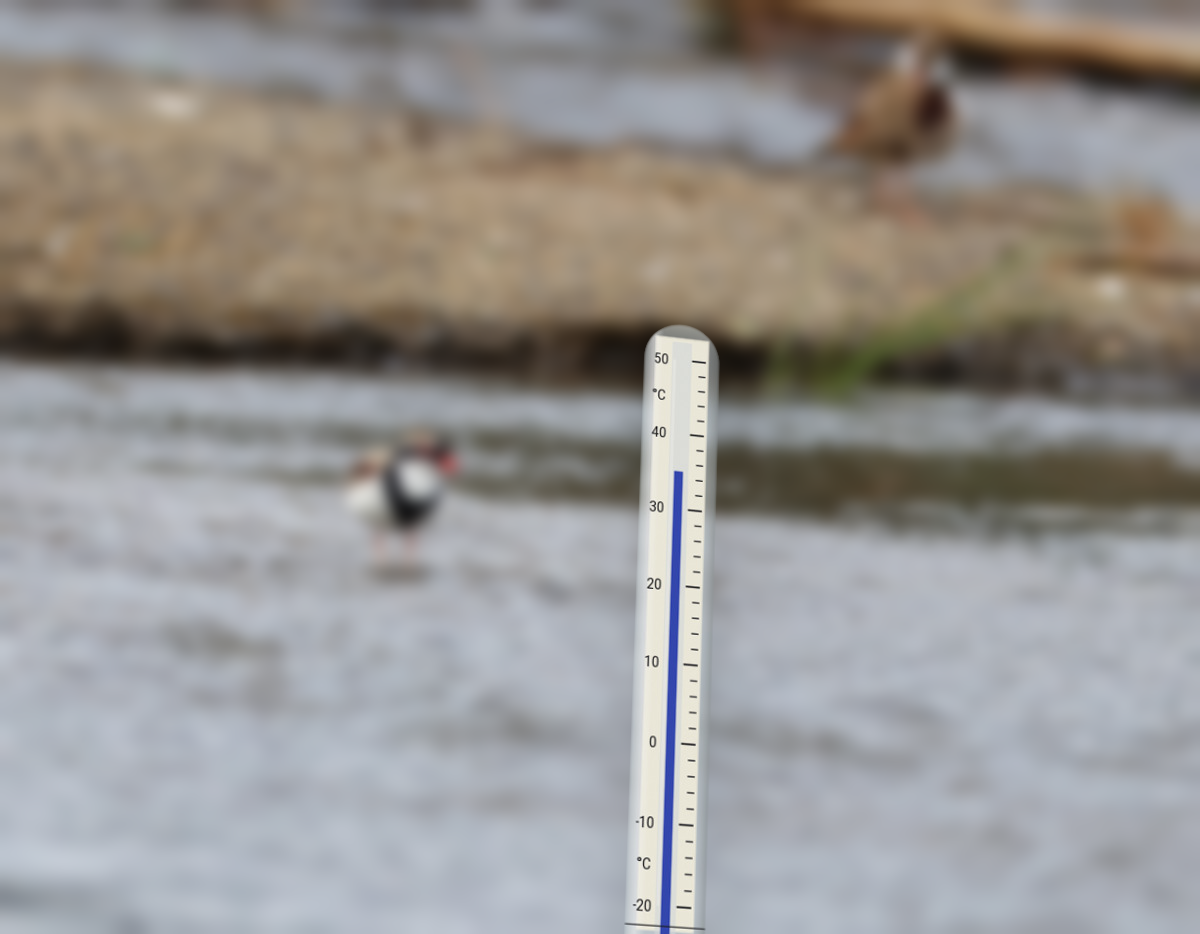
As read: {"value": 35, "unit": "°C"}
